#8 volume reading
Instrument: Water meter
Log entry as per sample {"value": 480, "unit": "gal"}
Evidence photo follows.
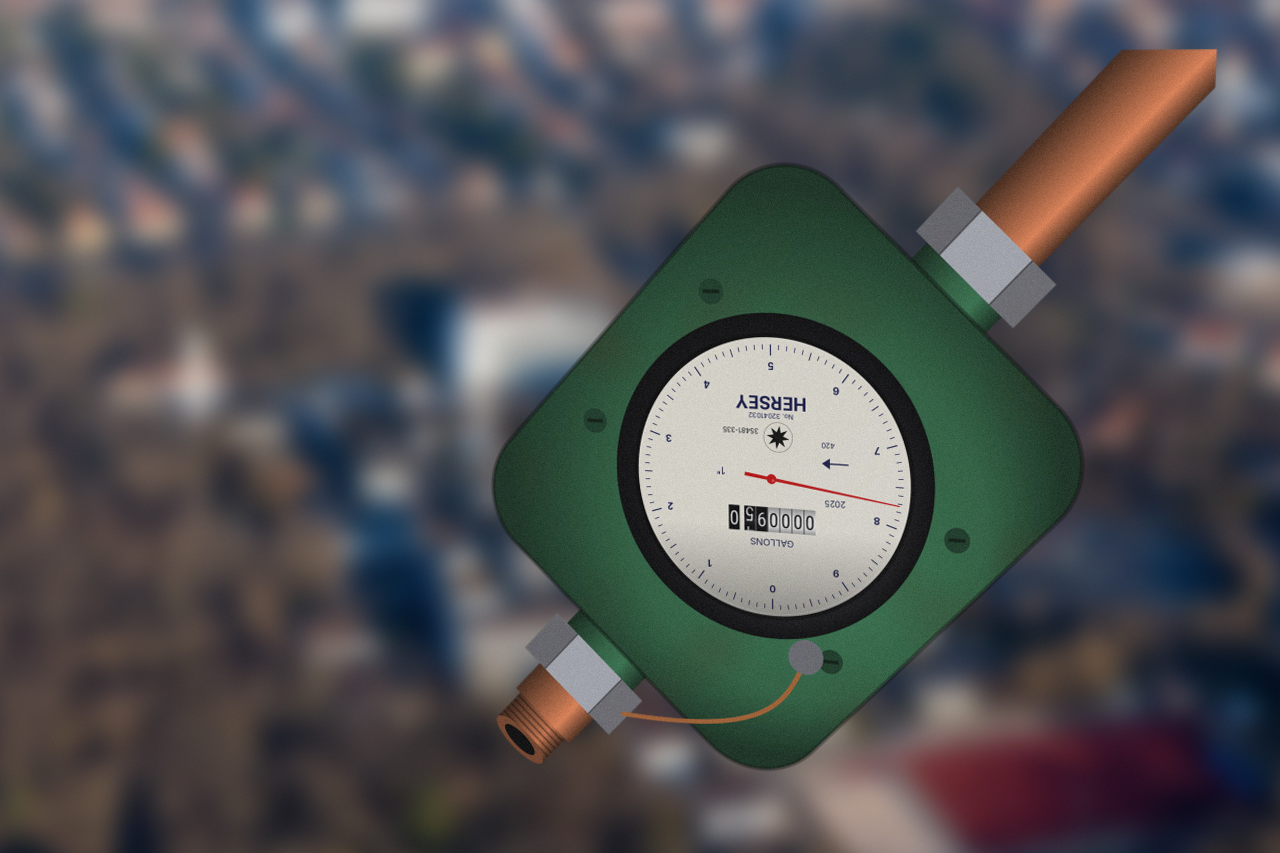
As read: {"value": 947.7, "unit": "gal"}
